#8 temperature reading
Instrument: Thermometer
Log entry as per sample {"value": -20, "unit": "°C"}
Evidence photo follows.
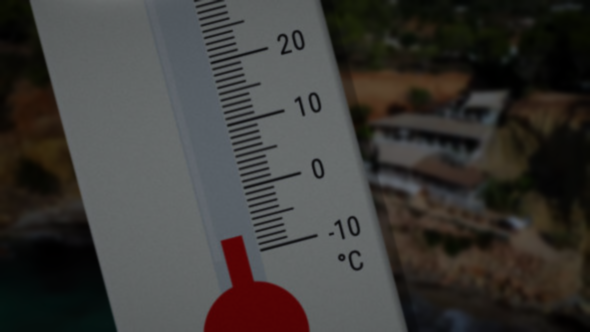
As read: {"value": -7, "unit": "°C"}
